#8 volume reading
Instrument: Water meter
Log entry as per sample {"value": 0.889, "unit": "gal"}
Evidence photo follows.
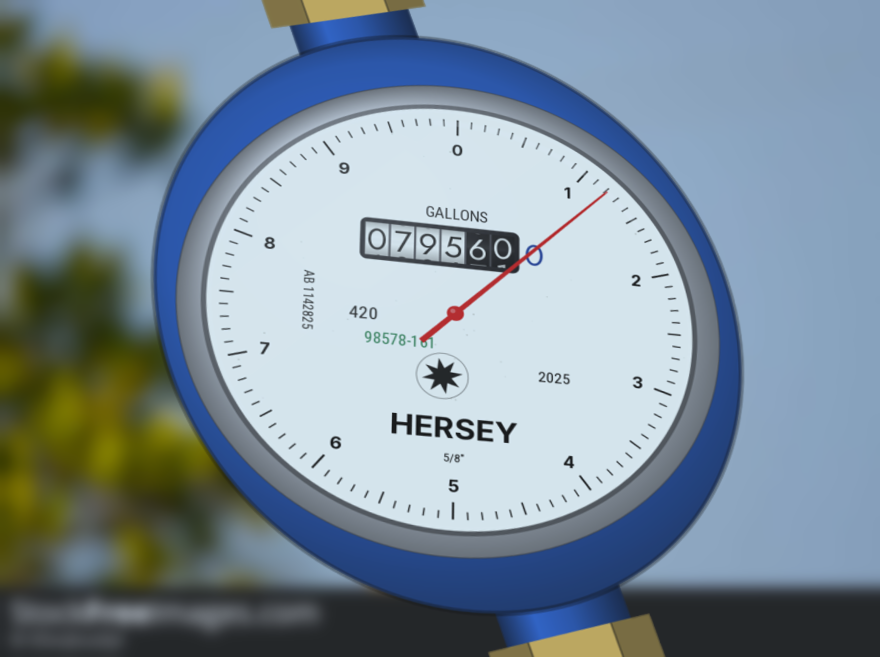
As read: {"value": 795601.2, "unit": "gal"}
